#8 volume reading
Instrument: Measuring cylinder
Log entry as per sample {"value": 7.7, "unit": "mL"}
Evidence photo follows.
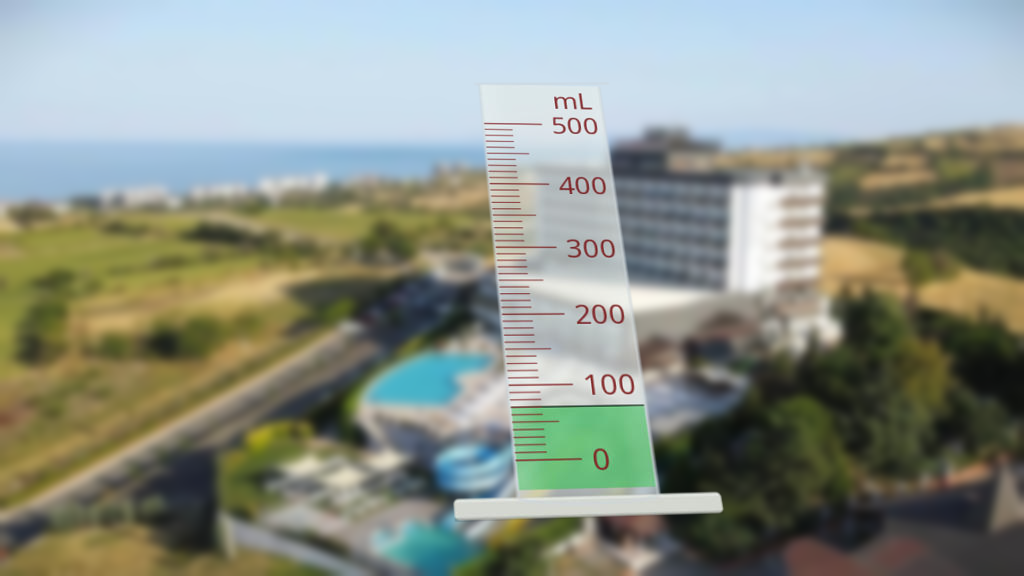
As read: {"value": 70, "unit": "mL"}
